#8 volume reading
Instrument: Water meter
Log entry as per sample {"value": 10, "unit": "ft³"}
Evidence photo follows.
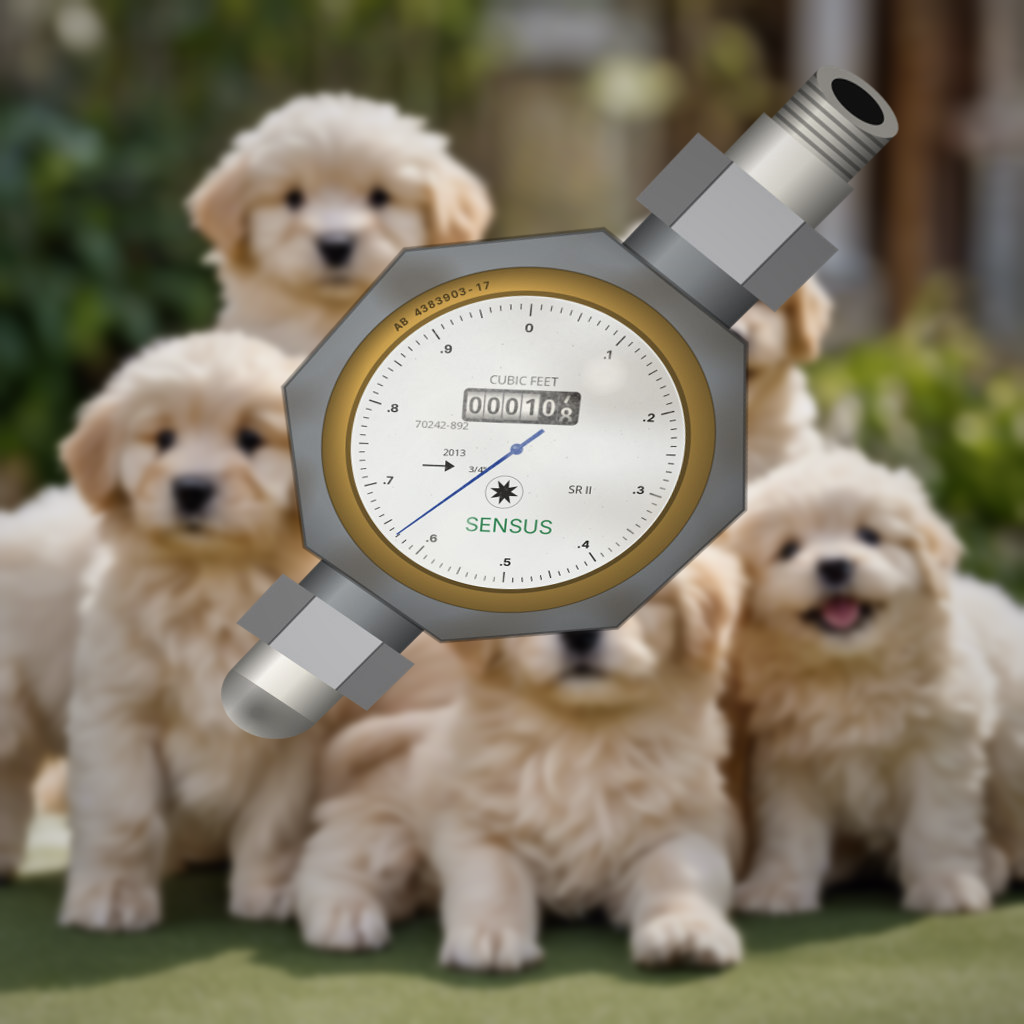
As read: {"value": 107.63, "unit": "ft³"}
